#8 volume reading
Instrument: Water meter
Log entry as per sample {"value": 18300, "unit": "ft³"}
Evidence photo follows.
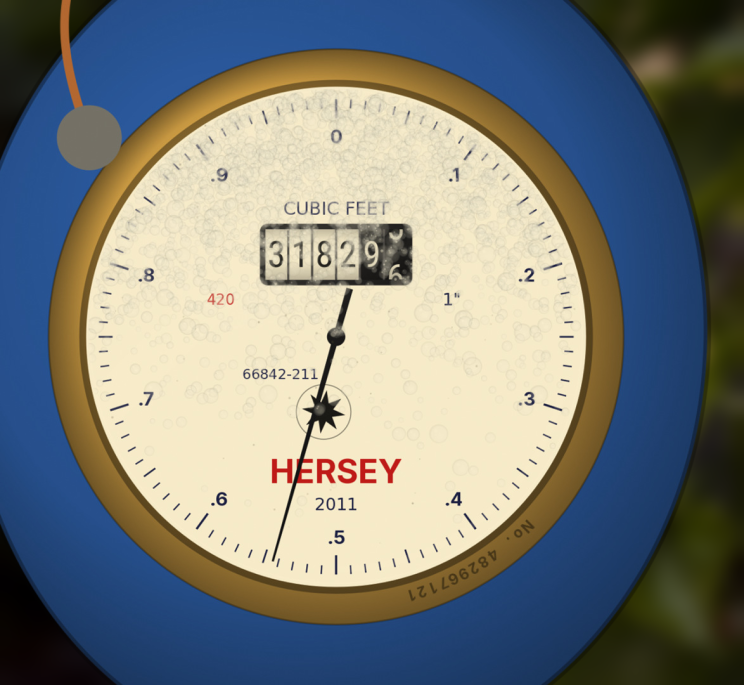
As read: {"value": 318295.54, "unit": "ft³"}
